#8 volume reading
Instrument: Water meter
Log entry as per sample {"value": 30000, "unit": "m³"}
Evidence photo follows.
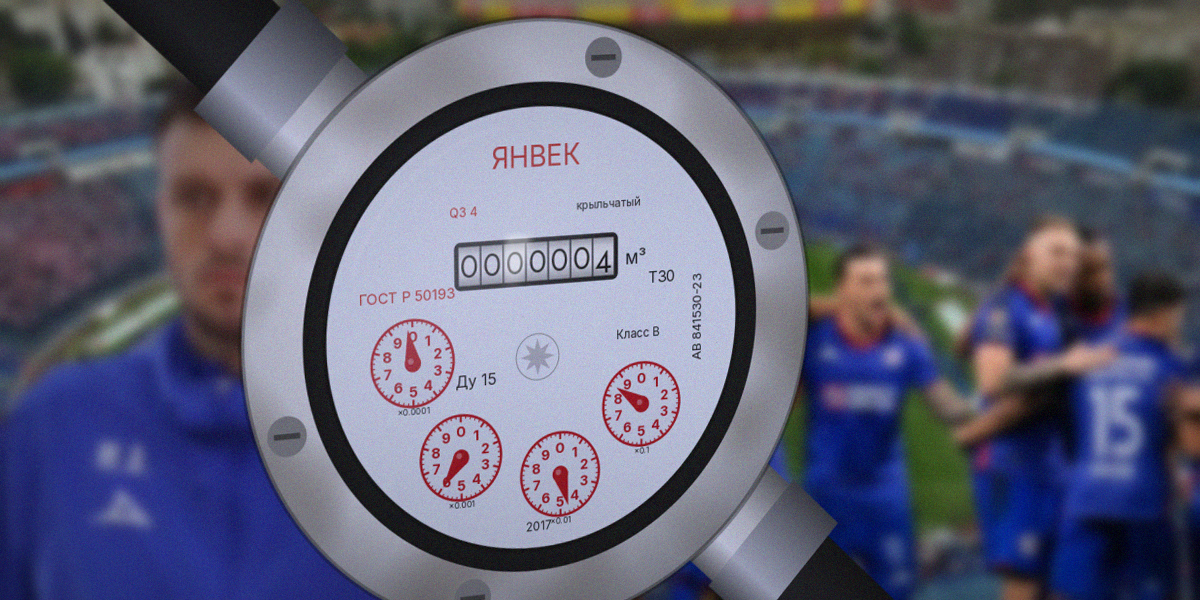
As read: {"value": 3.8459, "unit": "m³"}
